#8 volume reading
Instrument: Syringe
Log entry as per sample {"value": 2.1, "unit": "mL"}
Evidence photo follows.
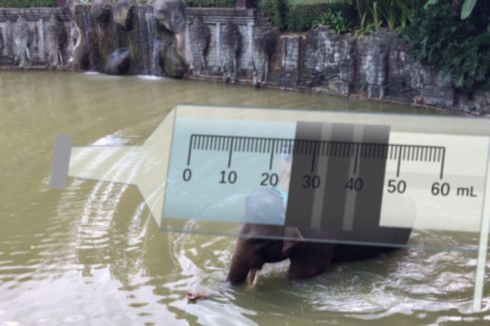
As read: {"value": 25, "unit": "mL"}
